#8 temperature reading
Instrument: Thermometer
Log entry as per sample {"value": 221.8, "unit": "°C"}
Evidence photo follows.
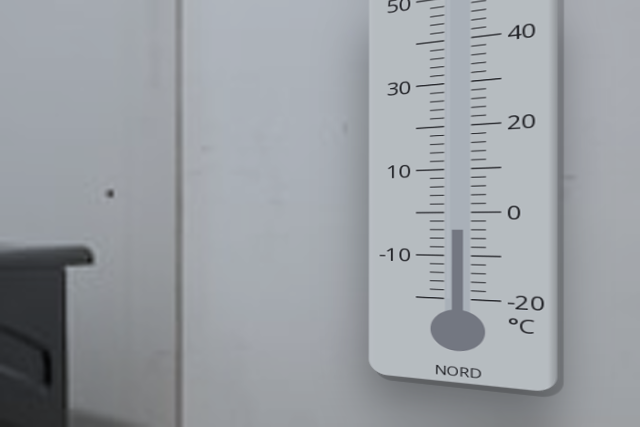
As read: {"value": -4, "unit": "°C"}
